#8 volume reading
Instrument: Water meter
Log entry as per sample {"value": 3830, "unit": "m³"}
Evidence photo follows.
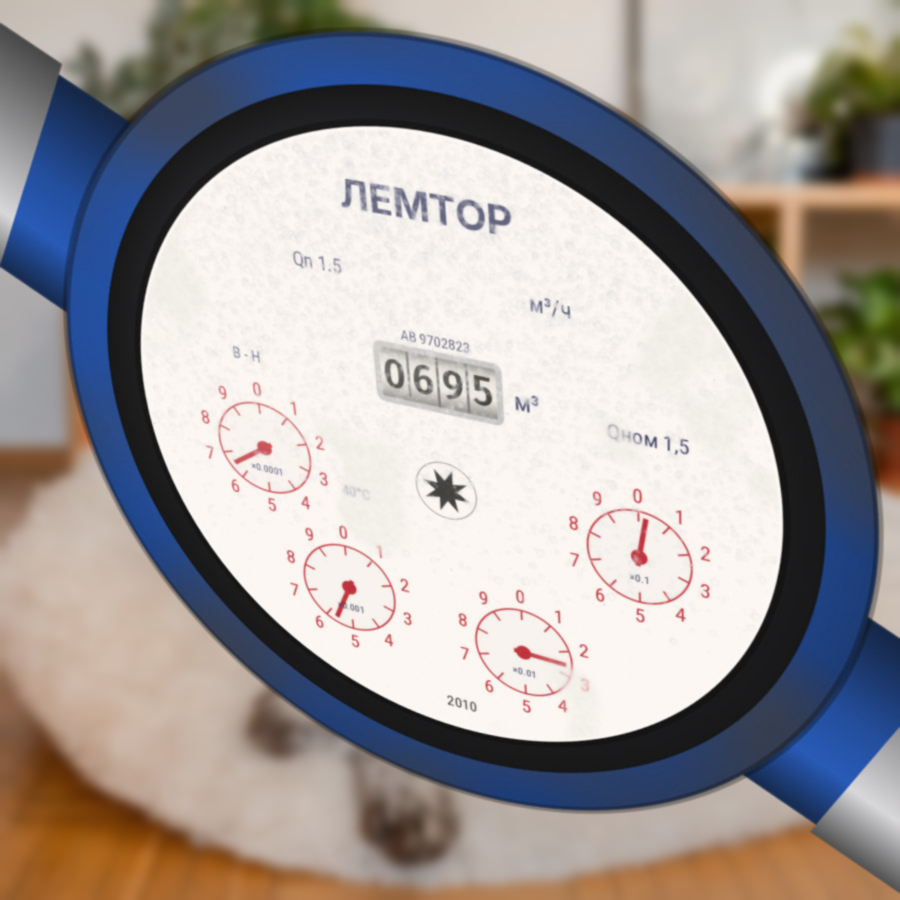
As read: {"value": 695.0256, "unit": "m³"}
